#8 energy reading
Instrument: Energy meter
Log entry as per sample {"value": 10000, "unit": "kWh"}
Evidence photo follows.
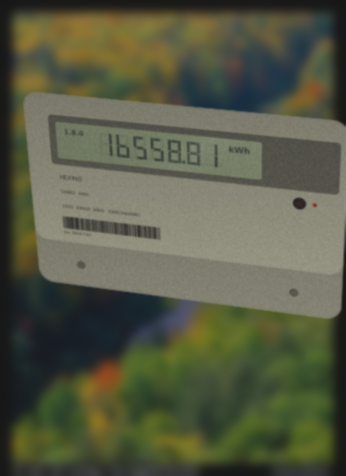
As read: {"value": 16558.81, "unit": "kWh"}
